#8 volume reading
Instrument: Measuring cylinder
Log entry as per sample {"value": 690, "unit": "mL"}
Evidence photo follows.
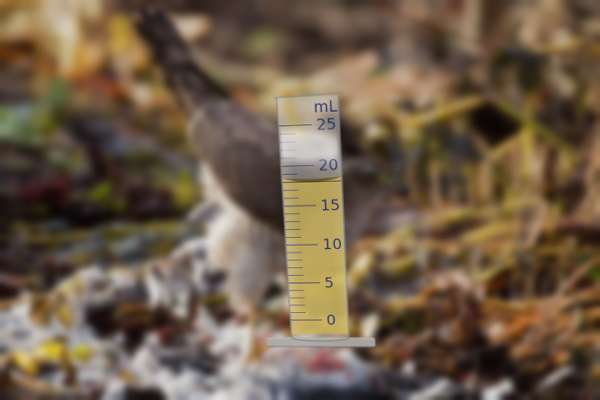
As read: {"value": 18, "unit": "mL"}
